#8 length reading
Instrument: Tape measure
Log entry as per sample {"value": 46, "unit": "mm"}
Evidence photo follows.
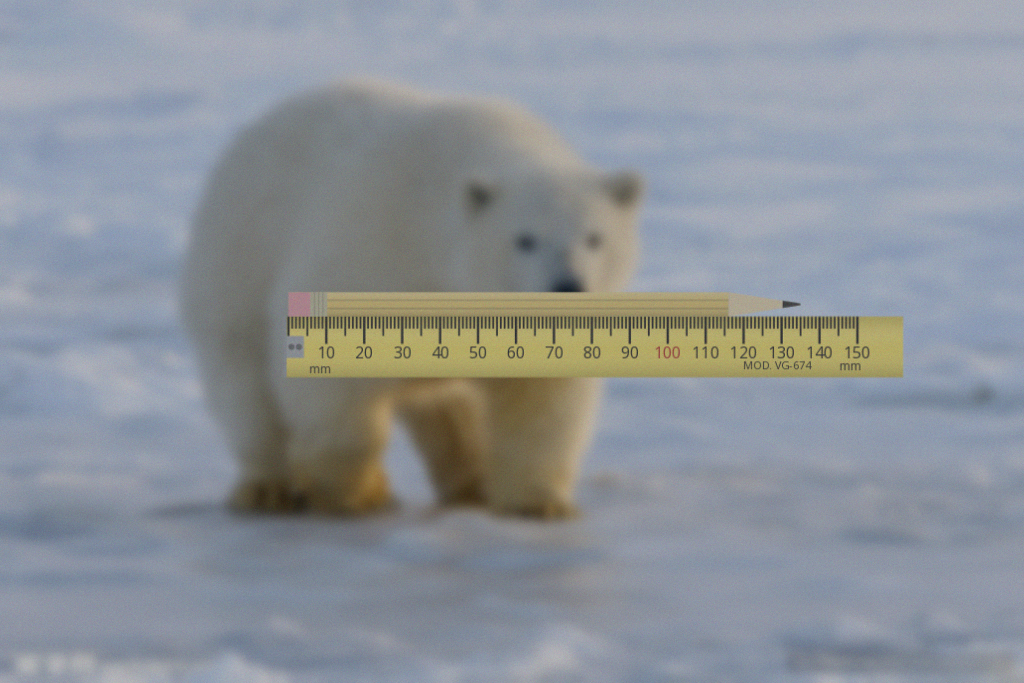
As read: {"value": 135, "unit": "mm"}
